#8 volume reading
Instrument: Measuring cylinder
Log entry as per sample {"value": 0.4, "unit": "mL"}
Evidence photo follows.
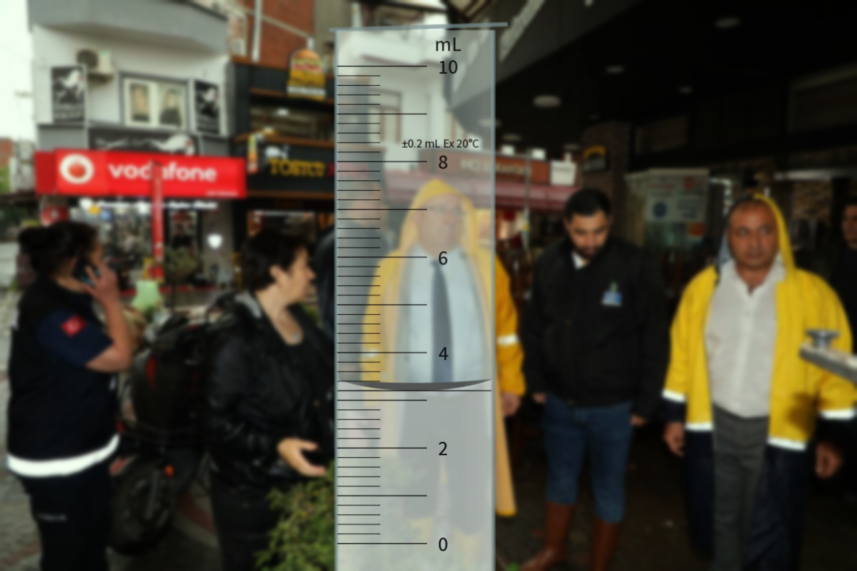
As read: {"value": 3.2, "unit": "mL"}
